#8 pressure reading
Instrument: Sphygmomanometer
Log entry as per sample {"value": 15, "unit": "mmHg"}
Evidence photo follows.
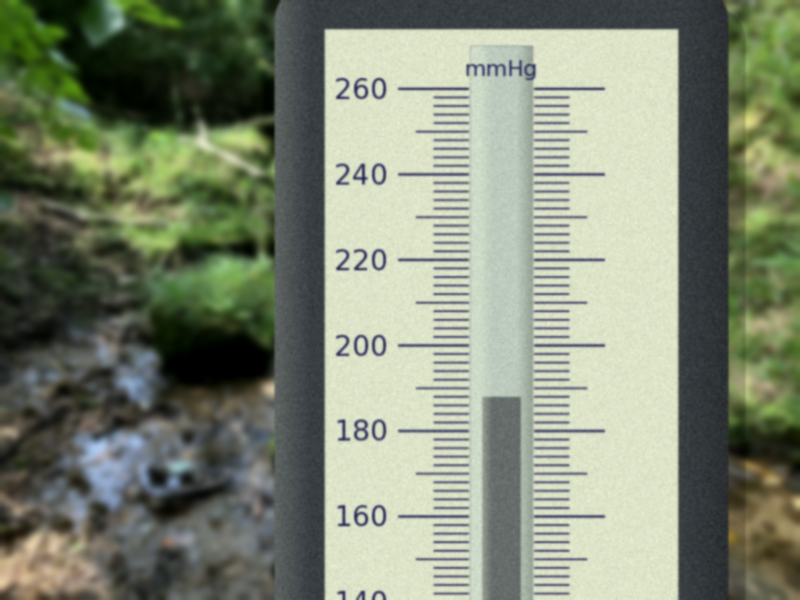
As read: {"value": 188, "unit": "mmHg"}
